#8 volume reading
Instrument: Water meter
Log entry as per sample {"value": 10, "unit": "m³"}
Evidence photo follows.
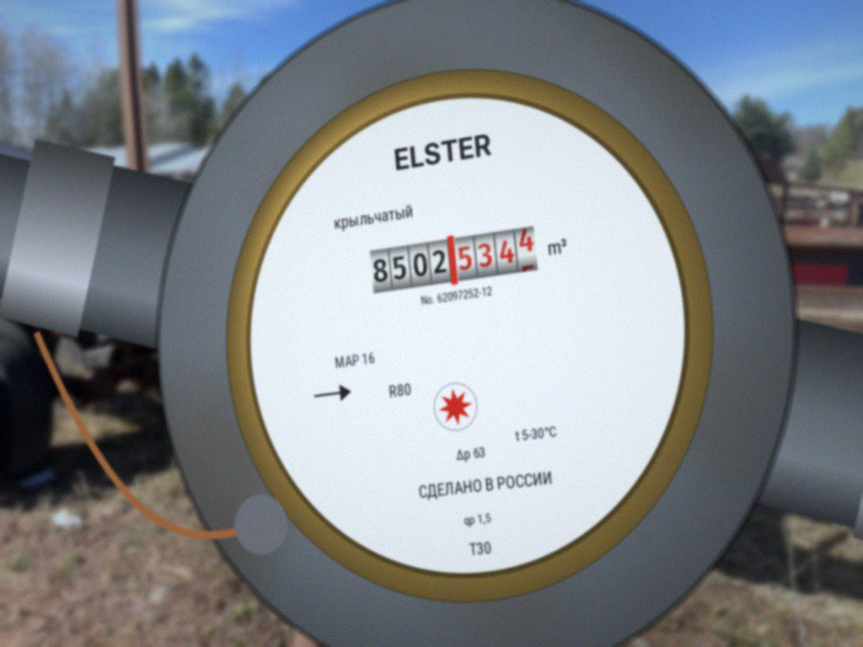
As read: {"value": 8502.5344, "unit": "m³"}
